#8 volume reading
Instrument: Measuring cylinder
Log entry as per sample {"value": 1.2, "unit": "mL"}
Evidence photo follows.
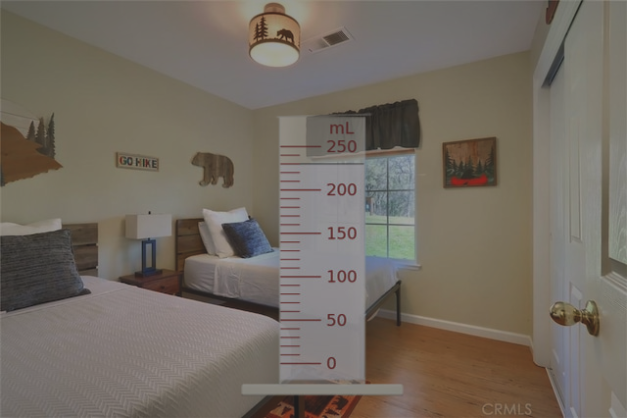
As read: {"value": 230, "unit": "mL"}
